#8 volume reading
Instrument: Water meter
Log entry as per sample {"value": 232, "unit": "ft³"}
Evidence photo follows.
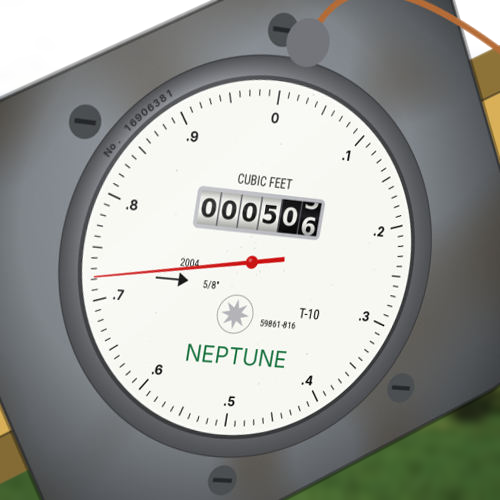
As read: {"value": 505.72, "unit": "ft³"}
